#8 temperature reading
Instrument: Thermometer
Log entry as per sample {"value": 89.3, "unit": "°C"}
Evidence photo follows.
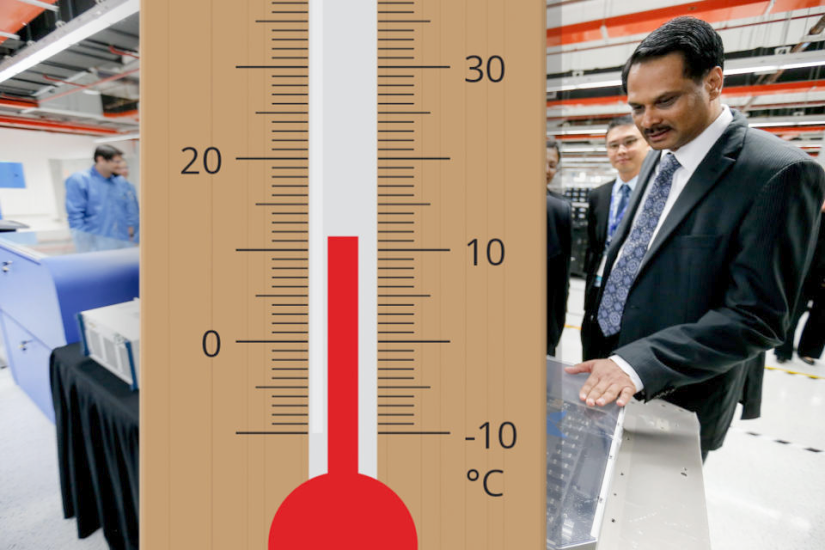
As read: {"value": 11.5, "unit": "°C"}
